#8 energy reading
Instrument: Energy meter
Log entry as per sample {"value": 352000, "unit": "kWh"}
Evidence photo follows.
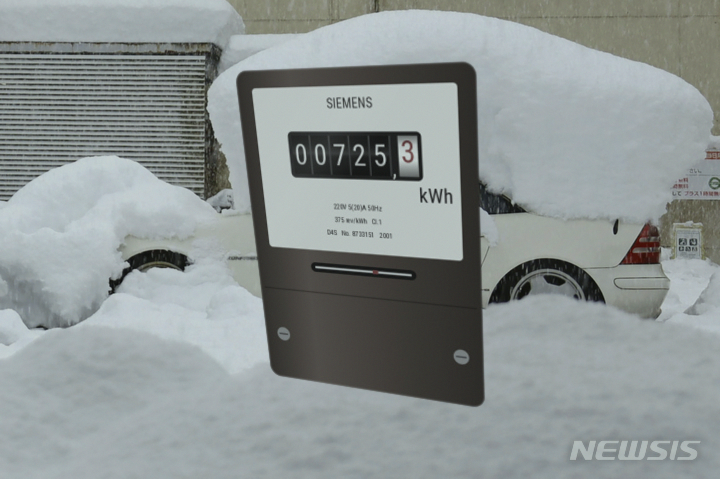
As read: {"value": 725.3, "unit": "kWh"}
